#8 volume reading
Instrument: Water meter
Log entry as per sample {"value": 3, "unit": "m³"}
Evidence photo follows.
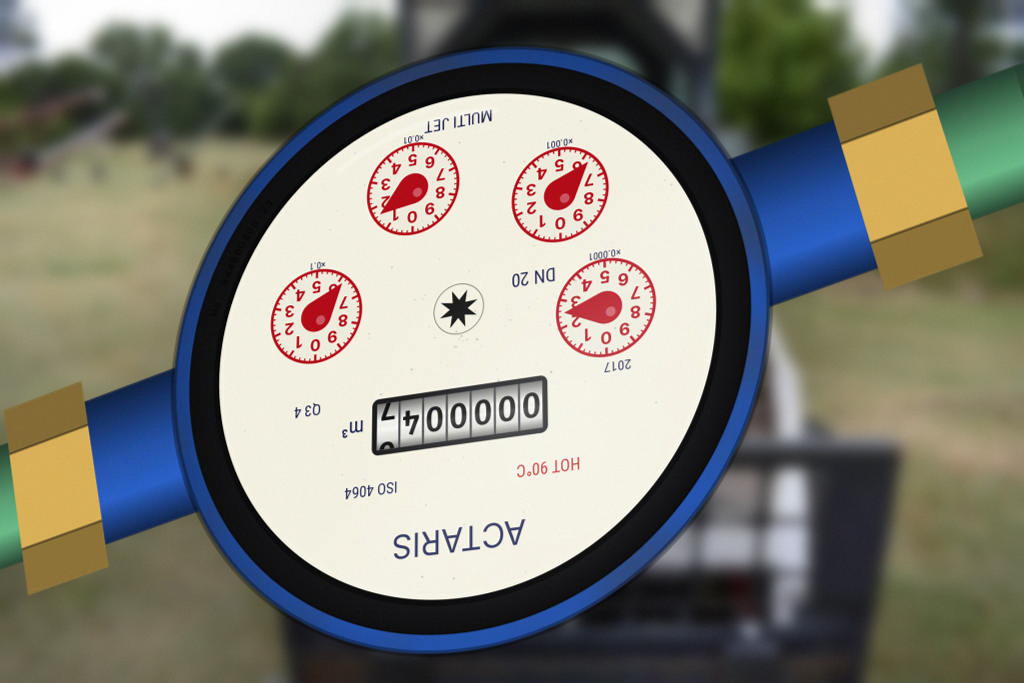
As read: {"value": 46.6162, "unit": "m³"}
